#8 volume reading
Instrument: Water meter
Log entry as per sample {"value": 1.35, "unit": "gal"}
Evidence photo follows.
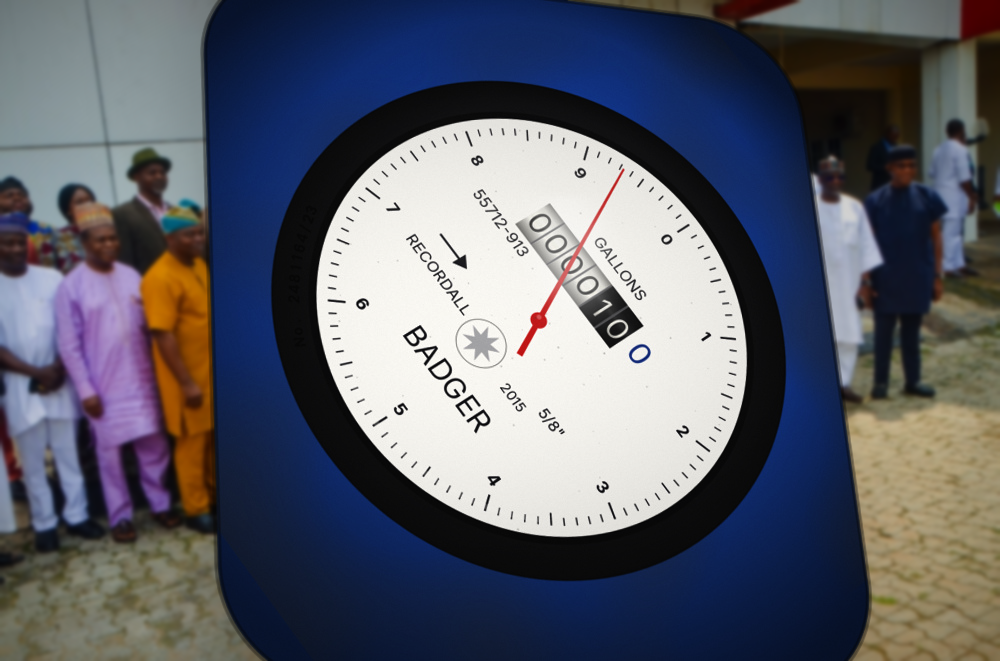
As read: {"value": 99.3, "unit": "gal"}
